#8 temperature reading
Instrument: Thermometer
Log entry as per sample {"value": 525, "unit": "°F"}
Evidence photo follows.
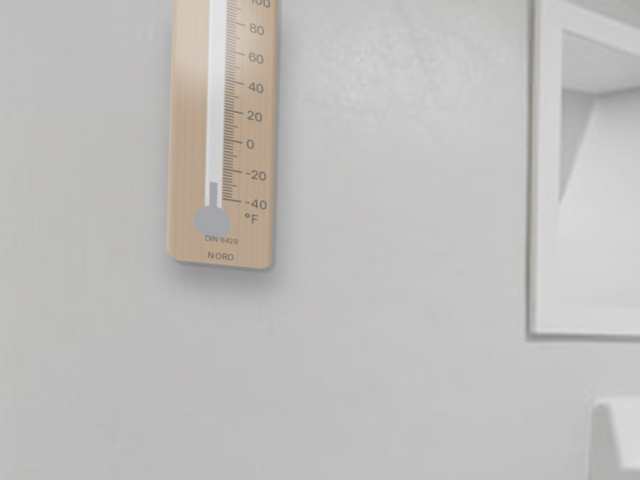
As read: {"value": -30, "unit": "°F"}
